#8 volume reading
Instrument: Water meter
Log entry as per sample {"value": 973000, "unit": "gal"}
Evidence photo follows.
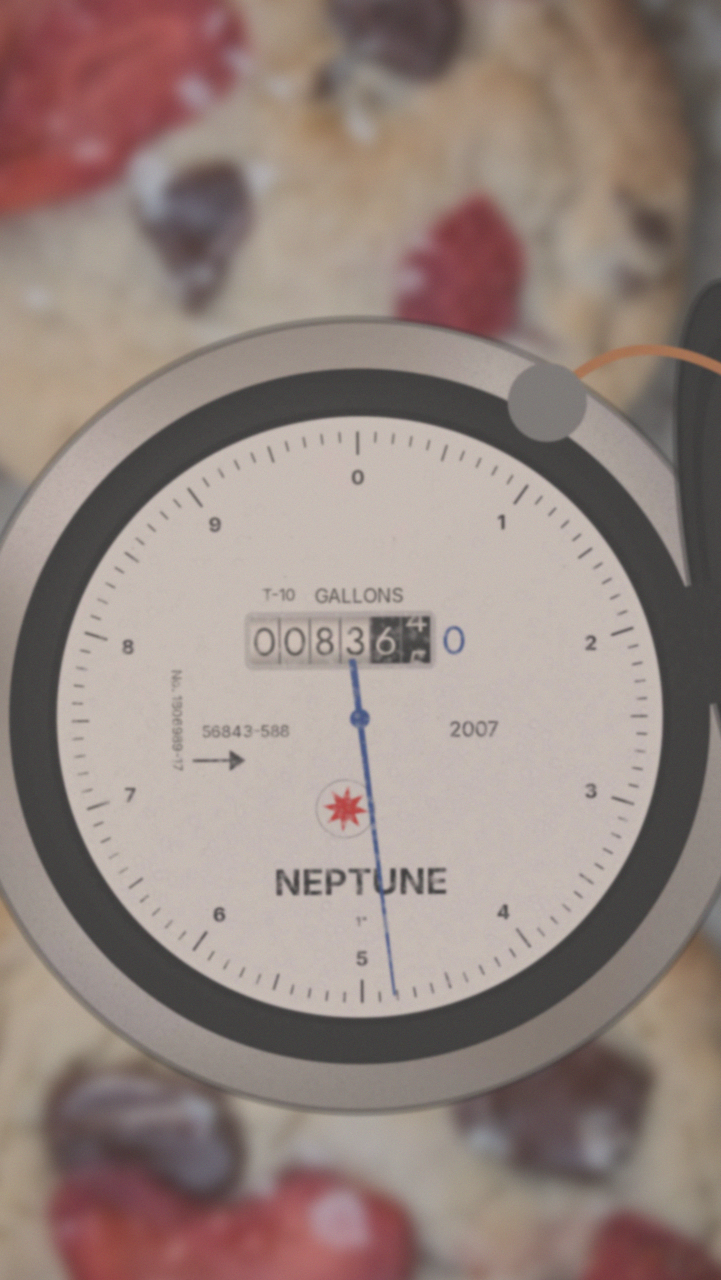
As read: {"value": 83644.8, "unit": "gal"}
